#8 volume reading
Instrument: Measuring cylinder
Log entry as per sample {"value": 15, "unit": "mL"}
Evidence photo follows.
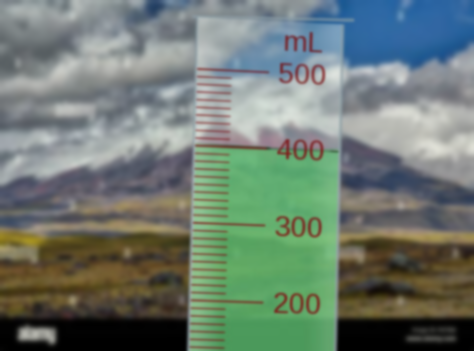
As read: {"value": 400, "unit": "mL"}
